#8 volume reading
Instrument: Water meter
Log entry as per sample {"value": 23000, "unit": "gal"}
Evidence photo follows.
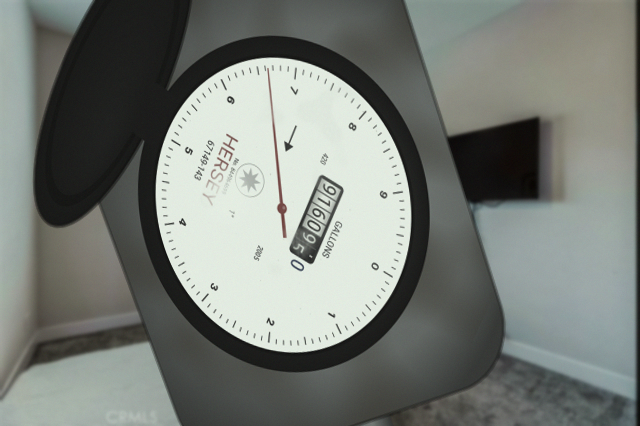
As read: {"value": 9160946.6, "unit": "gal"}
